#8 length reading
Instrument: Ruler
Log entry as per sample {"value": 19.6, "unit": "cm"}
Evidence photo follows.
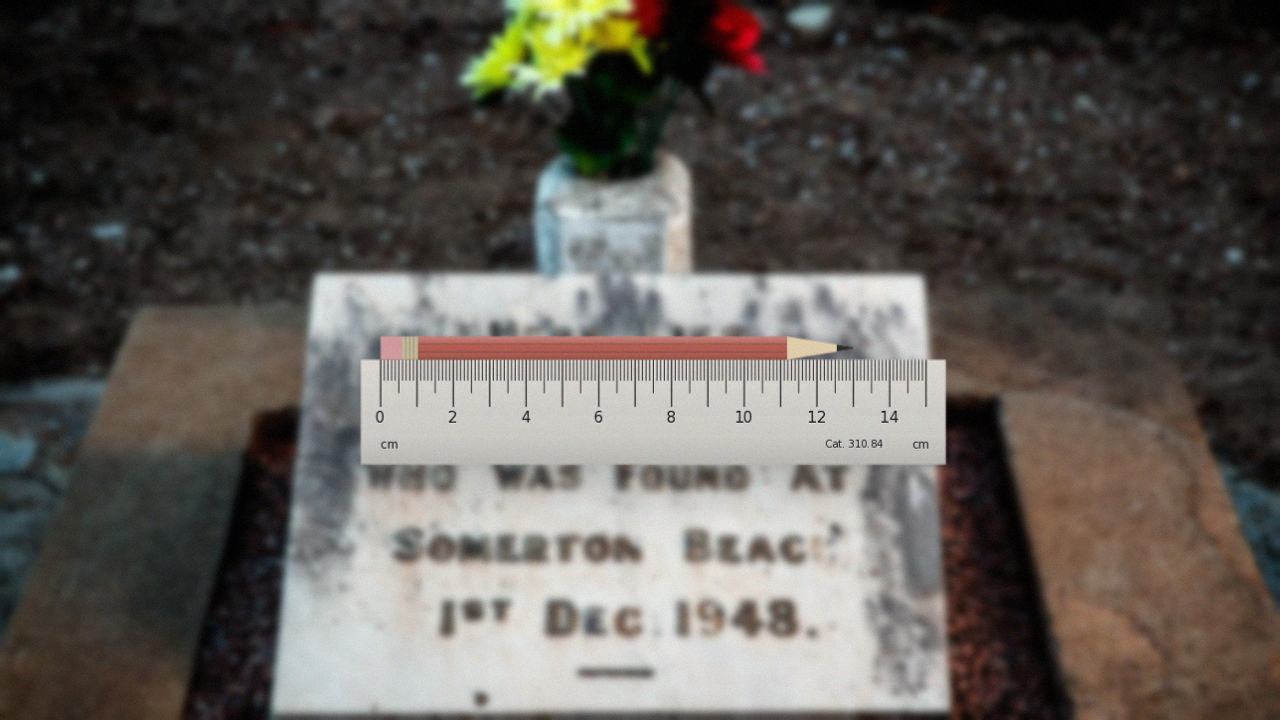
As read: {"value": 13, "unit": "cm"}
